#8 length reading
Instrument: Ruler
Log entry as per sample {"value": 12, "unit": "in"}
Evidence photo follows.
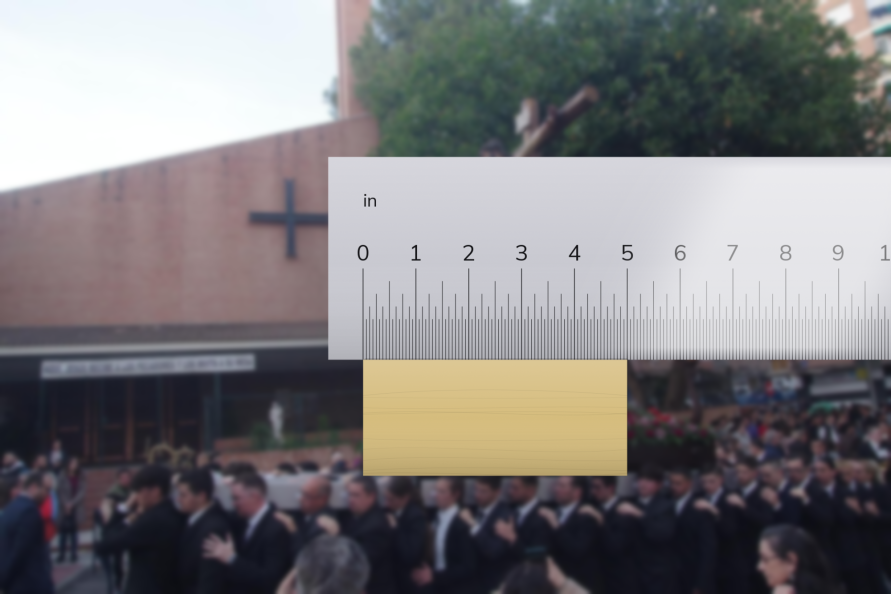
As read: {"value": 5, "unit": "in"}
